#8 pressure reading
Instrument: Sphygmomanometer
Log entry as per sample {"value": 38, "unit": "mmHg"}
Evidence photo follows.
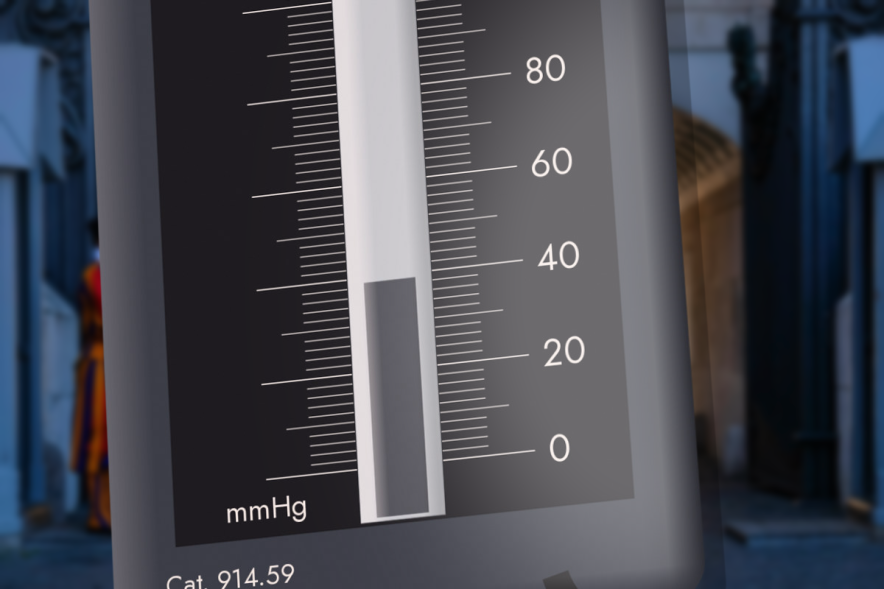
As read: {"value": 39, "unit": "mmHg"}
